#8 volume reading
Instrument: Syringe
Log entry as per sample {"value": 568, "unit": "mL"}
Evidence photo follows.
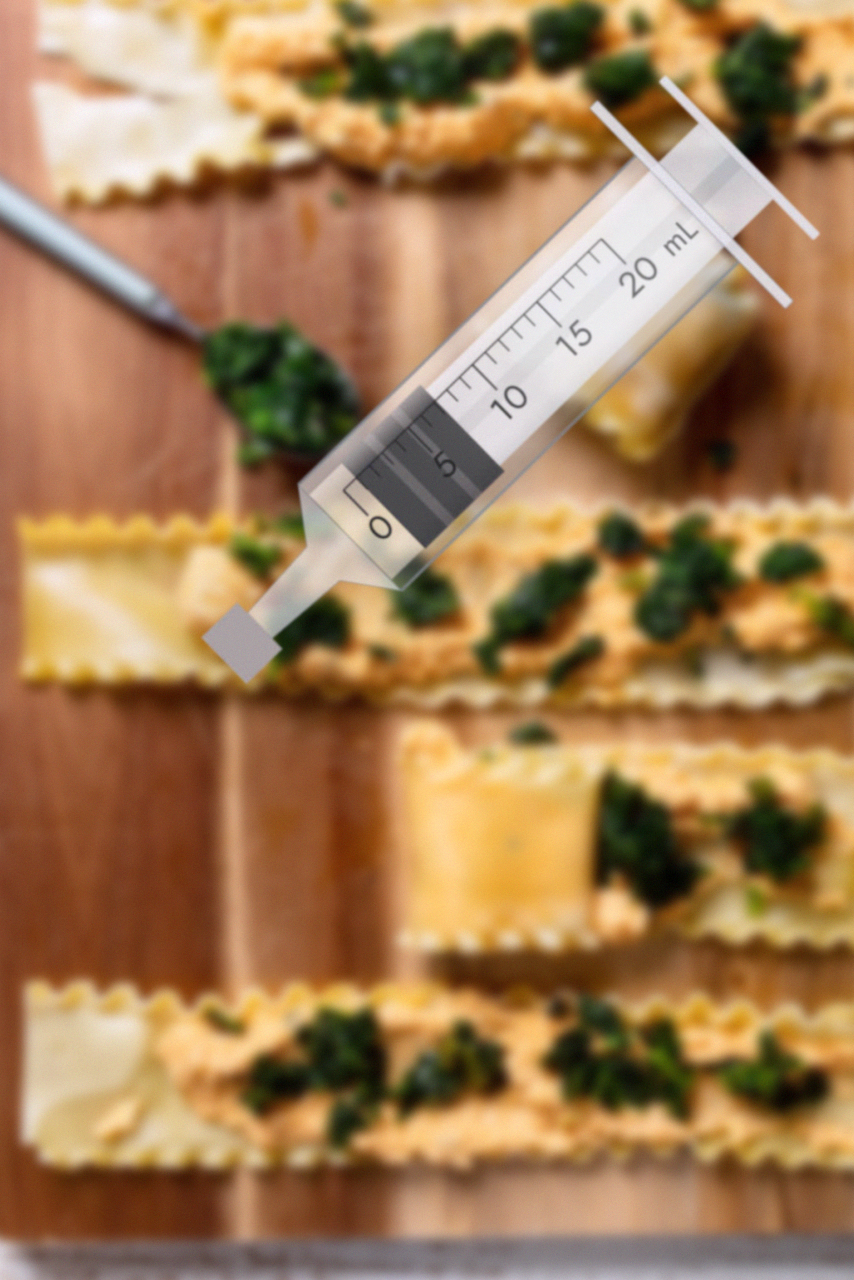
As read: {"value": 1, "unit": "mL"}
